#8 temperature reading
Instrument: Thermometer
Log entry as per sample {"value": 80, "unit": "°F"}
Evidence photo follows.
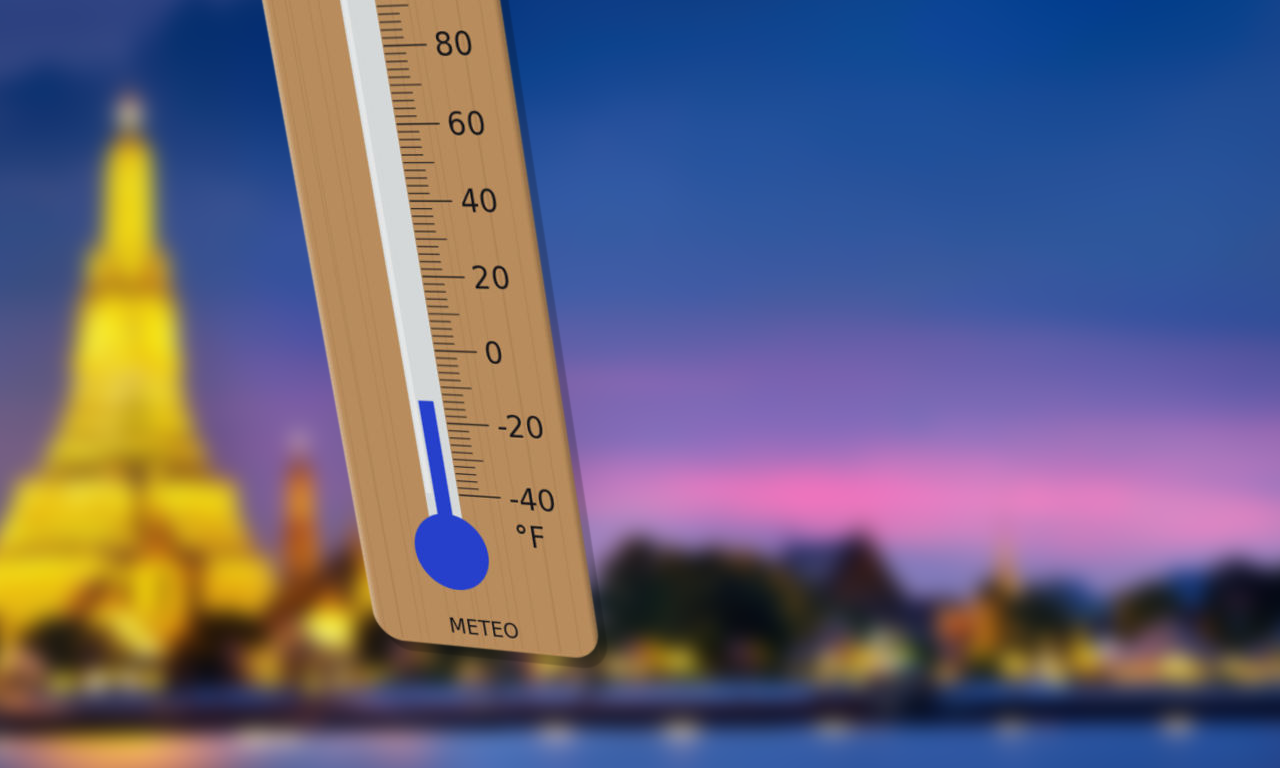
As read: {"value": -14, "unit": "°F"}
